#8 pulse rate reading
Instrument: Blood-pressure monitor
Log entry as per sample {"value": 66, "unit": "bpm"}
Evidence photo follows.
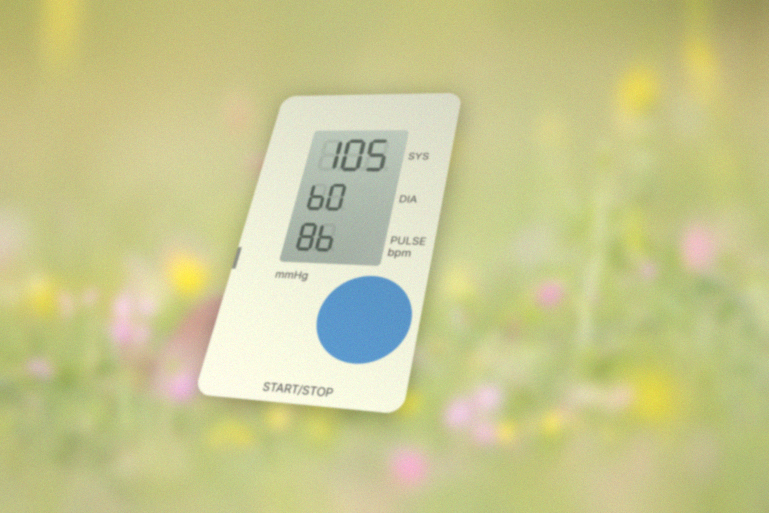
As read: {"value": 86, "unit": "bpm"}
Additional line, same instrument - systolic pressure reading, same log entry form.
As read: {"value": 105, "unit": "mmHg"}
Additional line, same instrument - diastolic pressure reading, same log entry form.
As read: {"value": 60, "unit": "mmHg"}
